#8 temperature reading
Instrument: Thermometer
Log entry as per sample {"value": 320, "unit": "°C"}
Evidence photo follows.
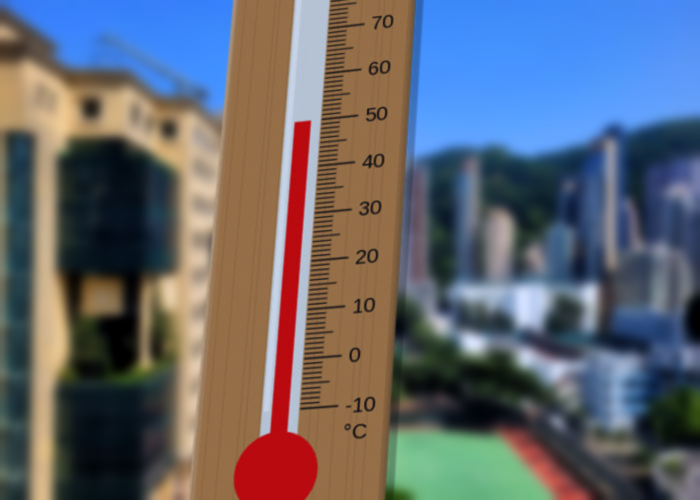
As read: {"value": 50, "unit": "°C"}
